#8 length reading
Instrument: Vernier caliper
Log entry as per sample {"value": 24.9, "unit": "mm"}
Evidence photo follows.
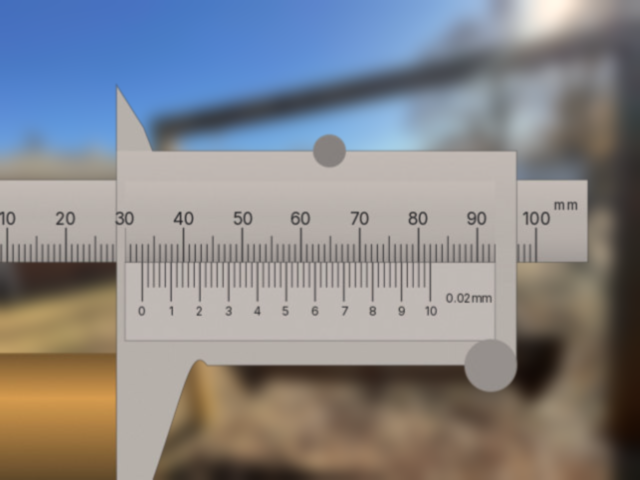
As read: {"value": 33.0, "unit": "mm"}
